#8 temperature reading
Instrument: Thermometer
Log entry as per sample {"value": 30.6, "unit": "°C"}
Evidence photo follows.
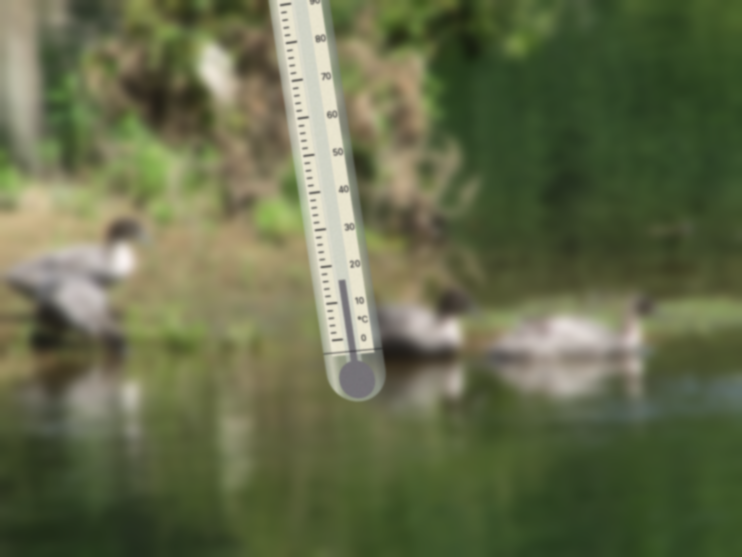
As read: {"value": 16, "unit": "°C"}
